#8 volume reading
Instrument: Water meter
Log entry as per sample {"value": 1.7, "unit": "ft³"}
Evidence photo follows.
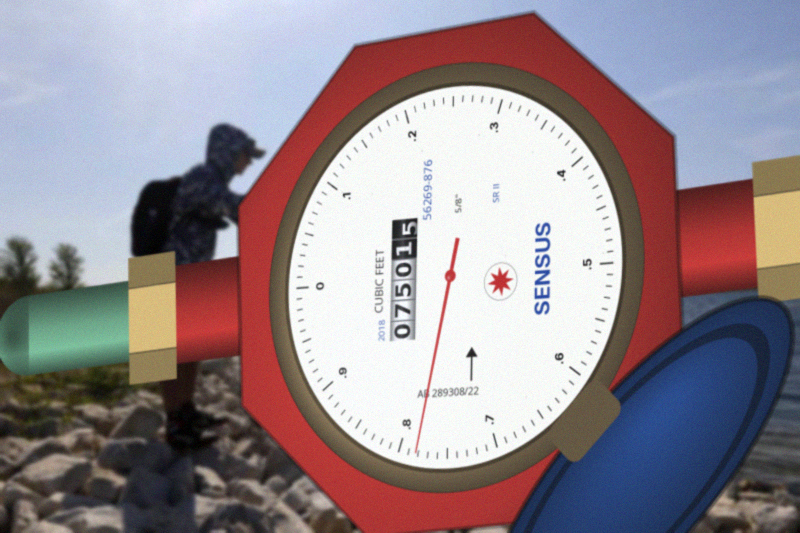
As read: {"value": 75014.78, "unit": "ft³"}
